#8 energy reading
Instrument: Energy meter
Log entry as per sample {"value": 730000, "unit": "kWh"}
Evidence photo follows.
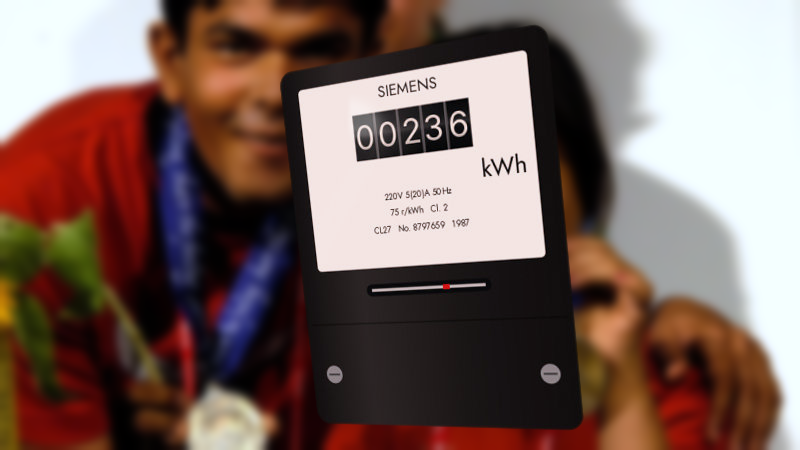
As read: {"value": 236, "unit": "kWh"}
